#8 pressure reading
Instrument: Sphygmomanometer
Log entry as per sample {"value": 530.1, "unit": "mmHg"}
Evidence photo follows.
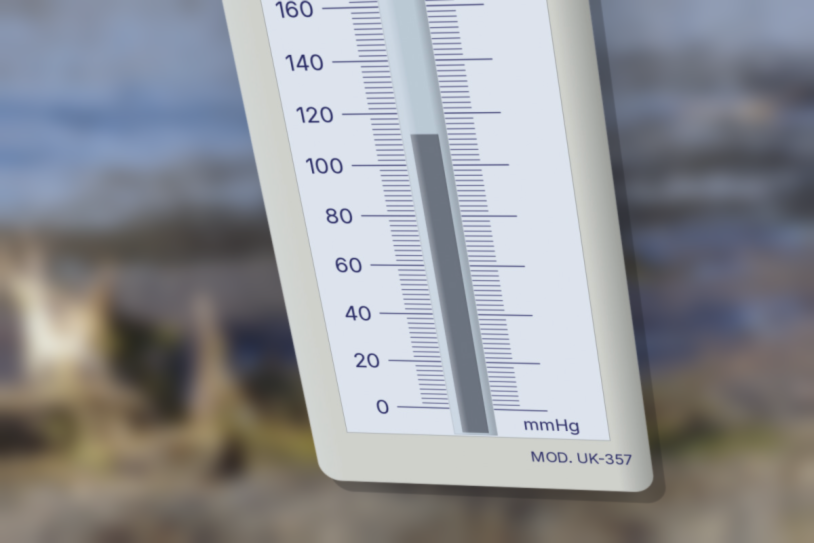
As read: {"value": 112, "unit": "mmHg"}
